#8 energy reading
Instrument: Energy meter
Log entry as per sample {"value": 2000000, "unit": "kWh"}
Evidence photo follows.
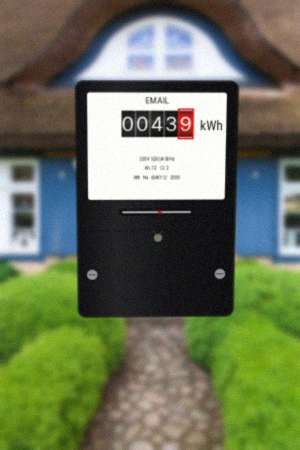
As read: {"value": 43.9, "unit": "kWh"}
